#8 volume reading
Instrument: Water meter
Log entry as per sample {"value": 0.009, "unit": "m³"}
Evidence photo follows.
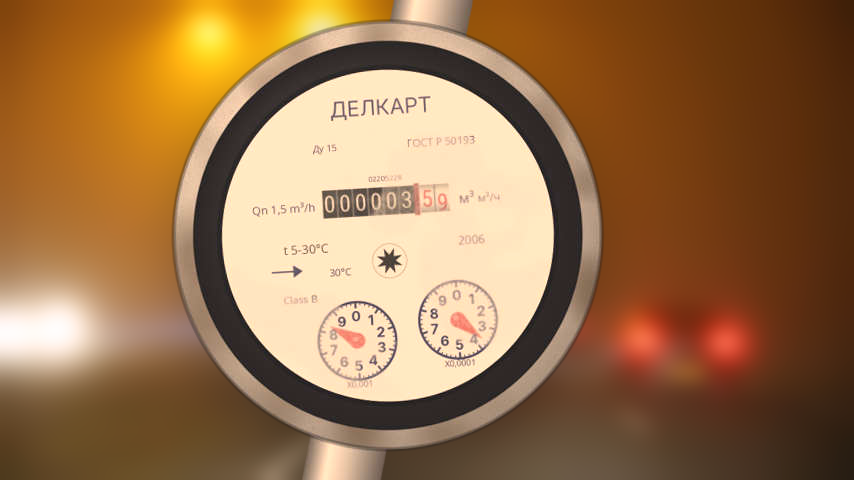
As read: {"value": 3.5883, "unit": "m³"}
